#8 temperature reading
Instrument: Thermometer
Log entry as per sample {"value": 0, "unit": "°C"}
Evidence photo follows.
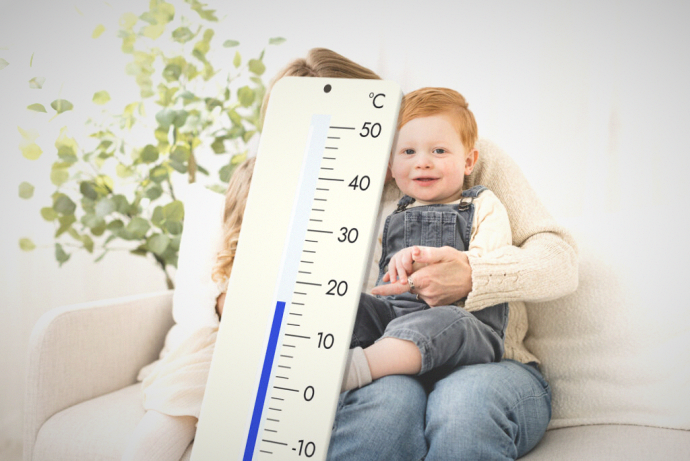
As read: {"value": 16, "unit": "°C"}
